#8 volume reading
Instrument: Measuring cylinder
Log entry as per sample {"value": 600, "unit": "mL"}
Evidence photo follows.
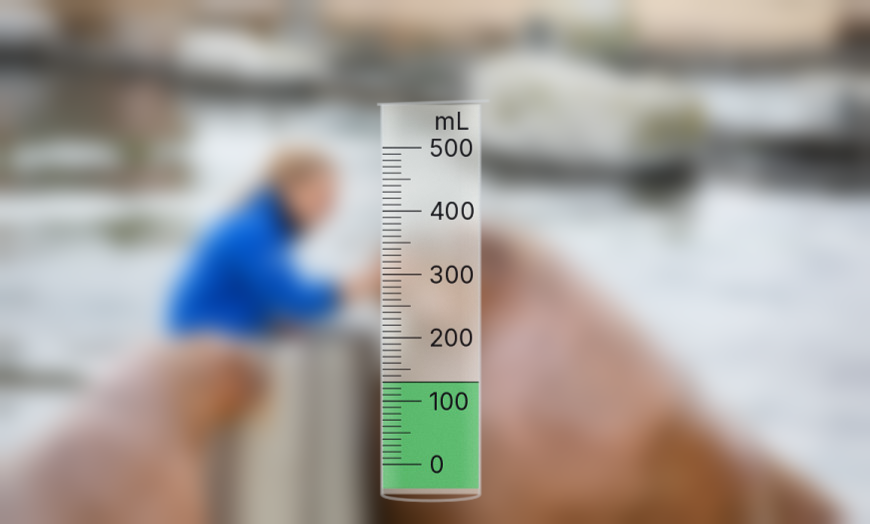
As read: {"value": 130, "unit": "mL"}
